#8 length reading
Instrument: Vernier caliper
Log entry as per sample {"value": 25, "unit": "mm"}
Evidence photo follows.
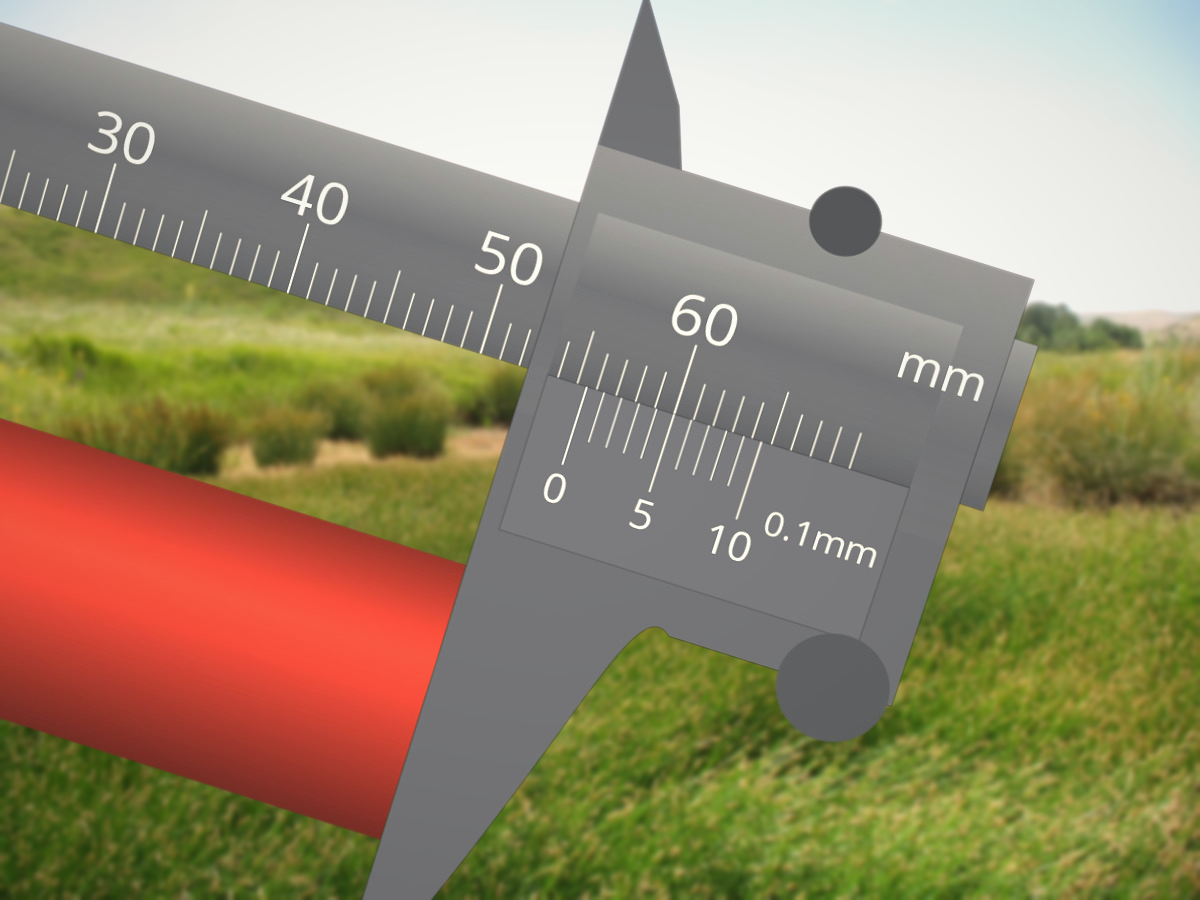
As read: {"value": 55.5, "unit": "mm"}
